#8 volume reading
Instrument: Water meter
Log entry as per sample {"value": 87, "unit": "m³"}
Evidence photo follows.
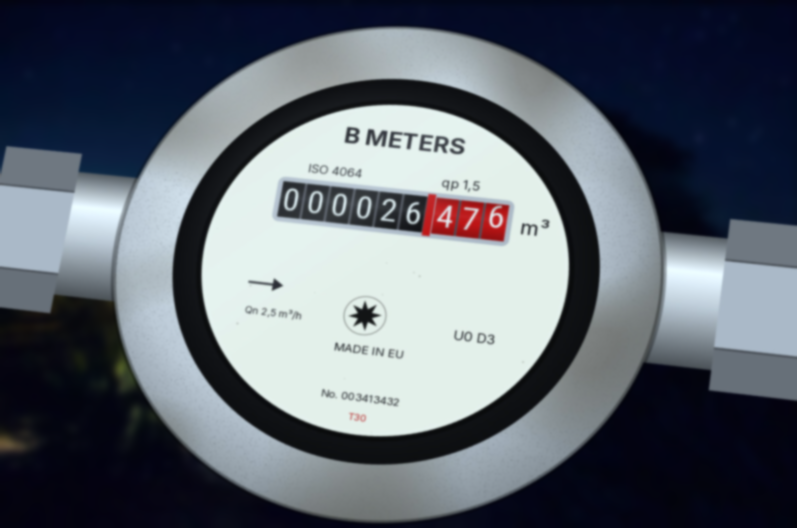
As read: {"value": 26.476, "unit": "m³"}
